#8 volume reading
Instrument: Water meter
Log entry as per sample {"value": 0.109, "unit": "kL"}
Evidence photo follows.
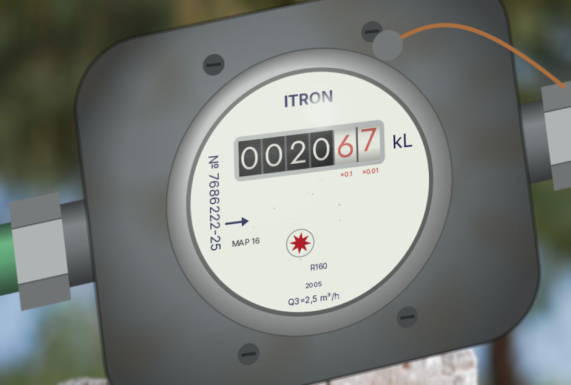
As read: {"value": 20.67, "unit": "kL"}
